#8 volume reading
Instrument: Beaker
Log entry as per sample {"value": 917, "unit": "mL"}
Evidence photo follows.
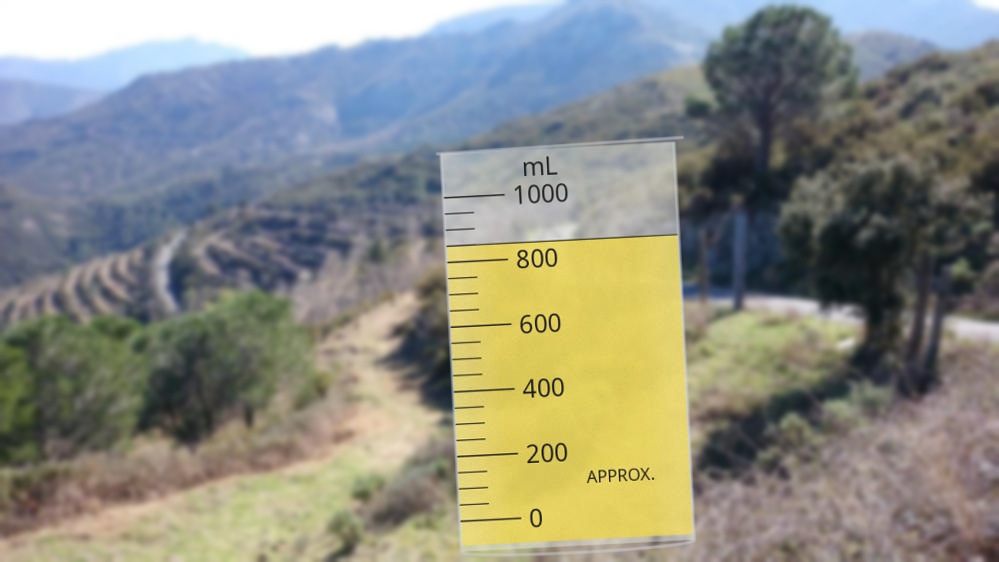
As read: {"value": 850, "unit": "mL"}
